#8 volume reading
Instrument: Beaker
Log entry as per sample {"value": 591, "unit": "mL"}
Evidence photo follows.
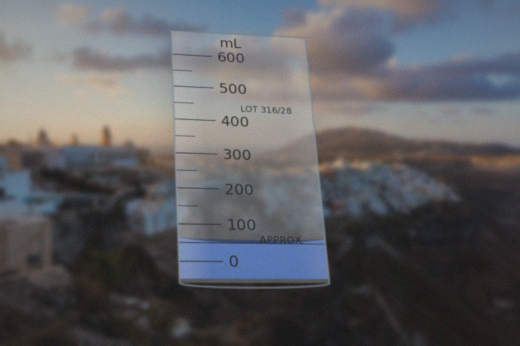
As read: {"value": 50, "unit": "mL"}
